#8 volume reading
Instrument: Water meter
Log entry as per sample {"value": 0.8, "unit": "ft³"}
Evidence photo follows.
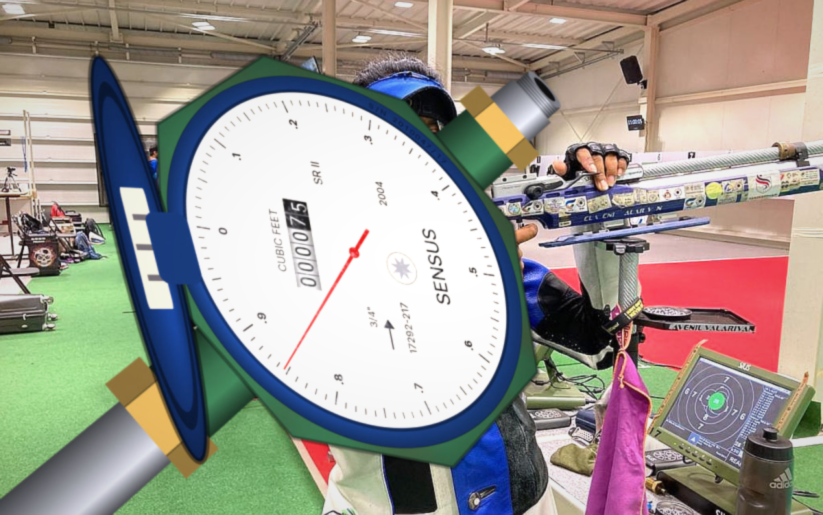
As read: {"value": 74.85, "unit": "ft³"}
